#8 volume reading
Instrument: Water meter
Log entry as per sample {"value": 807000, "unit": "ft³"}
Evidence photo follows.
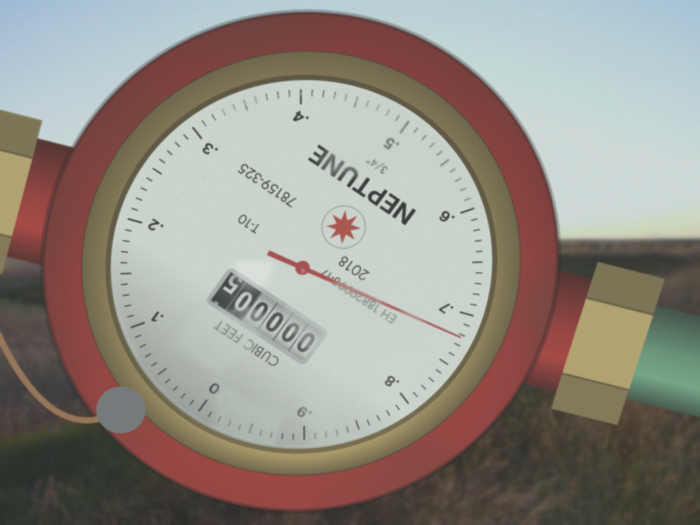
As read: {"value": 4.72, "unit": "ft³"}
